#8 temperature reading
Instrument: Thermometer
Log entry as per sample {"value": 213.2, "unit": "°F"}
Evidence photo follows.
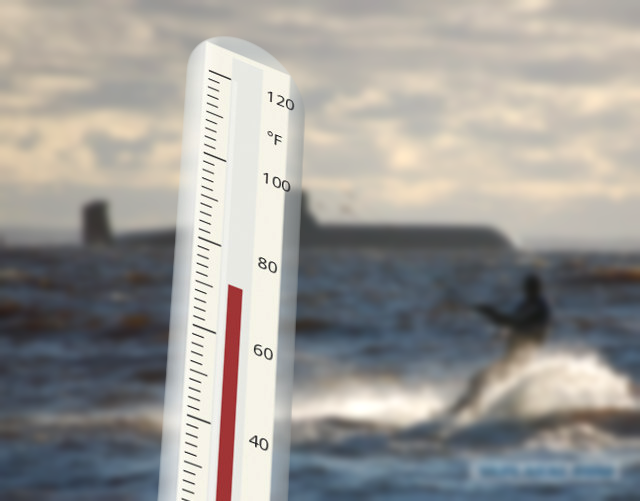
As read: {"value": 72, "unit": "°F"}
